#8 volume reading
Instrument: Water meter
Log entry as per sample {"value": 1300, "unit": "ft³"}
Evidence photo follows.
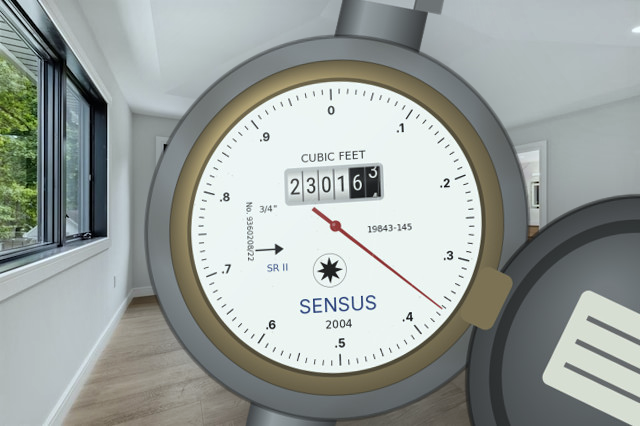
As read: {"value": 230163.36, "unit": "ft³"}
